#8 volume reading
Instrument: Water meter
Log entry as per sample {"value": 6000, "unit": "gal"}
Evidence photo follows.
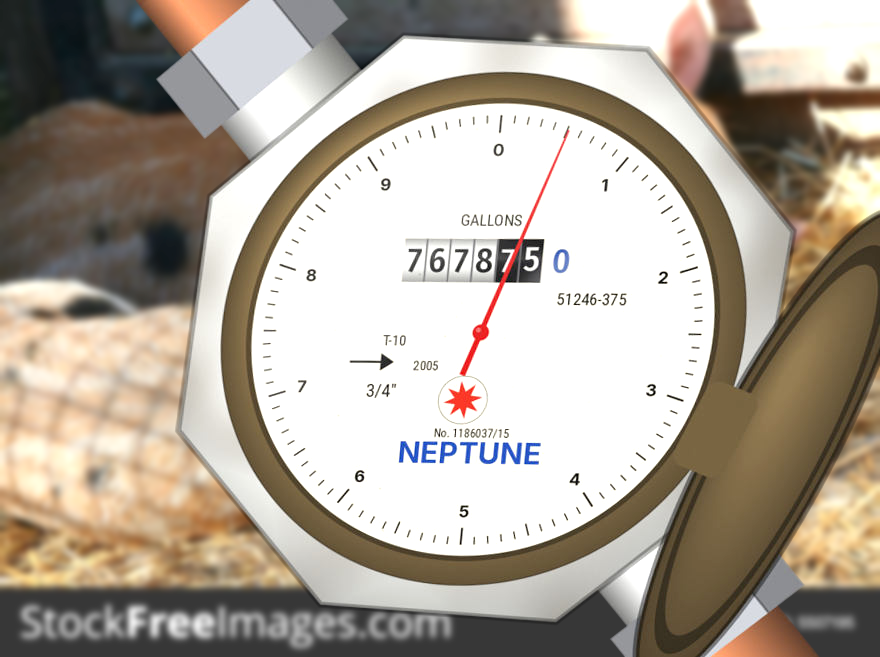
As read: {"value": 7678750.5, "unit": "gal"}
